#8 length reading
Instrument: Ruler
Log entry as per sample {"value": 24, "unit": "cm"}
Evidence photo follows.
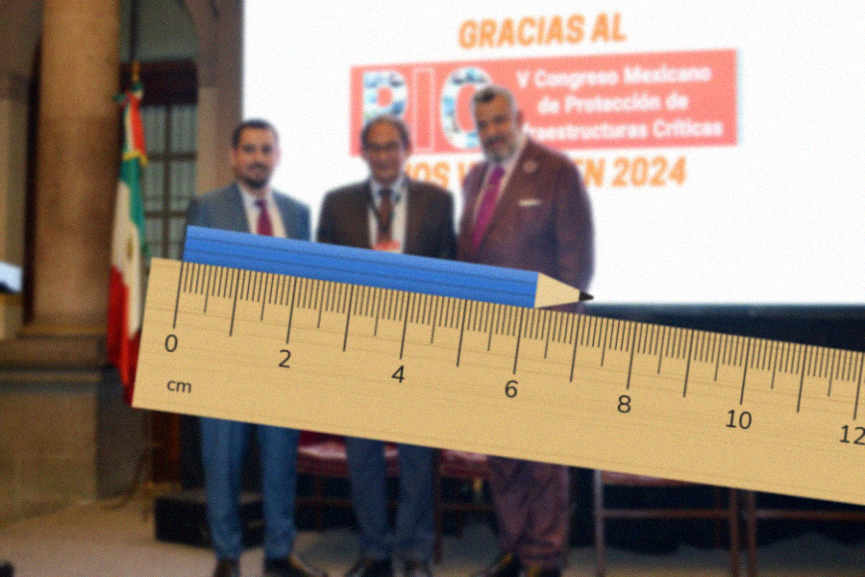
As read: {"value": 7.2, "unit": "cm"}
